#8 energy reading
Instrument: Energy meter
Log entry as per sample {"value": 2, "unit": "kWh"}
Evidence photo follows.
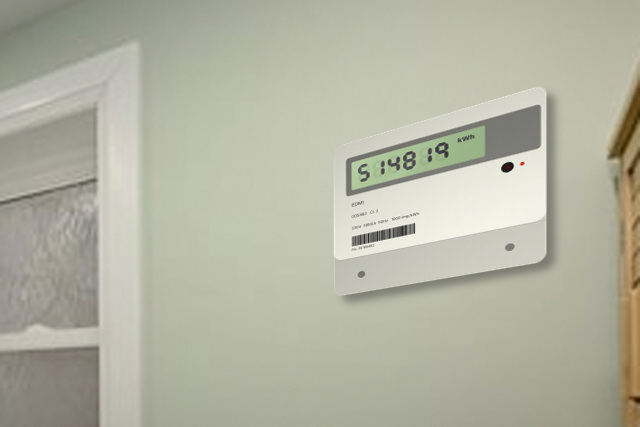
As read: {"value": 514819, "unit": "kWh"}
